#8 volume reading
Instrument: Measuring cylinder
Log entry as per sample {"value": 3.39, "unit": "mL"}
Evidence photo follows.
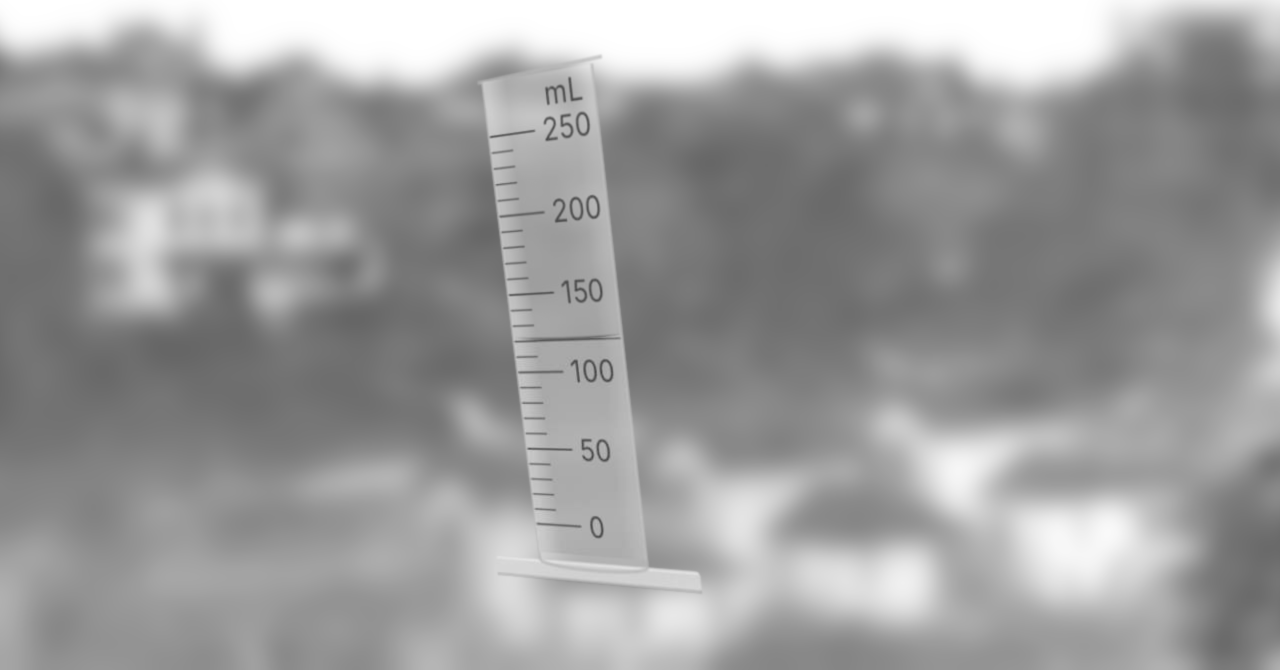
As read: {"value": 120, "unit": "mL"}
